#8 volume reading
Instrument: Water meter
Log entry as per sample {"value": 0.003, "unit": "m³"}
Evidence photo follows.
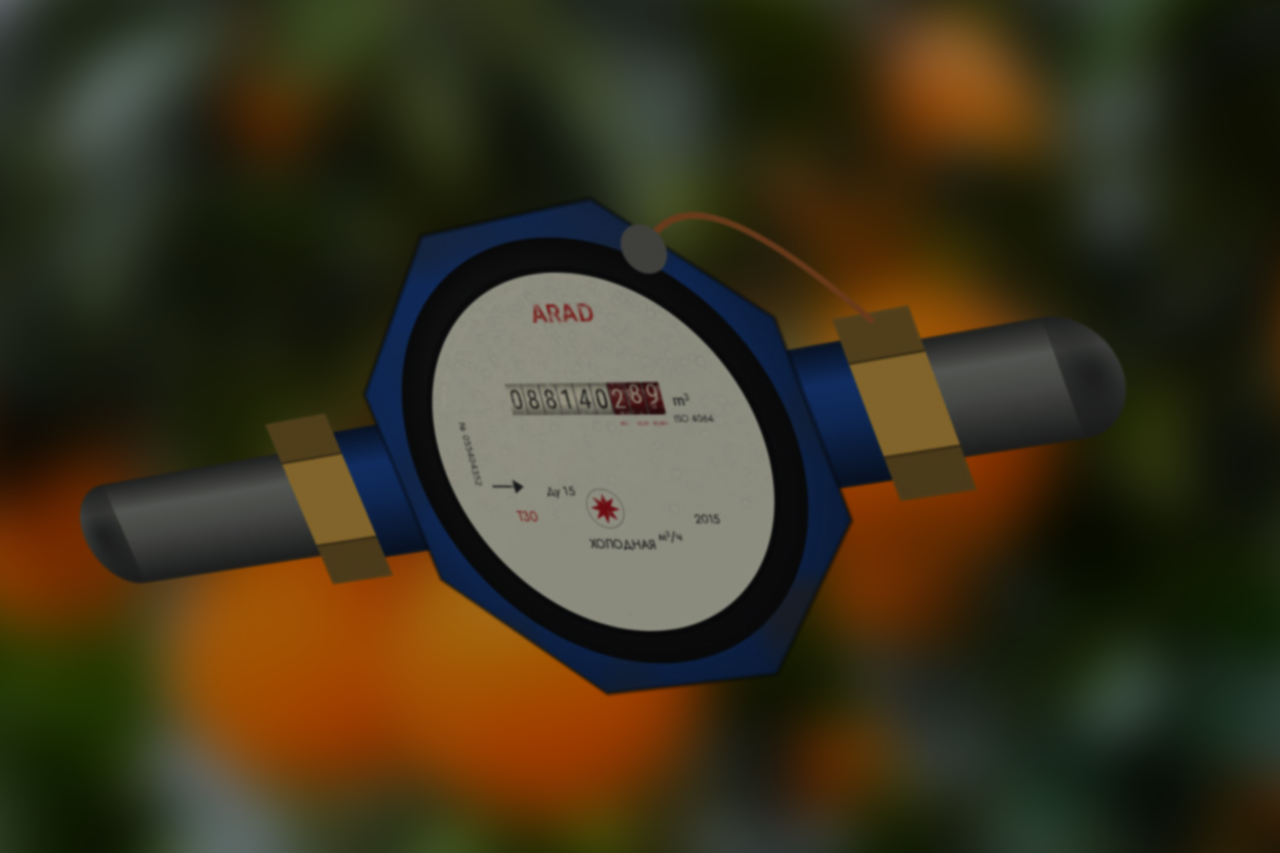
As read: {"value": 88140.289, "unit": "m³"}
